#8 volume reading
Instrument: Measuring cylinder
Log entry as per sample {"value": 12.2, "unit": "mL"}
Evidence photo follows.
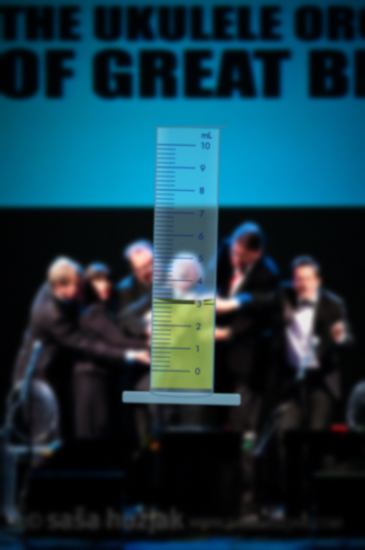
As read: {"value": 3, "unit": "mL"}
